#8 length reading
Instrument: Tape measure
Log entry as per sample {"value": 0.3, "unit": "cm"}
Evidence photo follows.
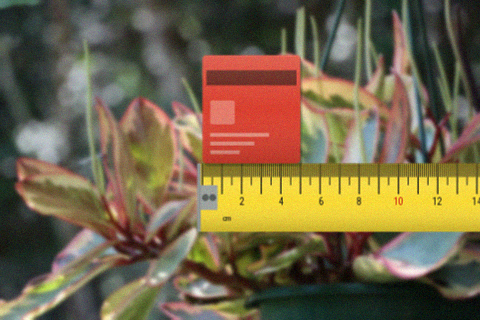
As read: {"value": 5, "unit": "cm"}
